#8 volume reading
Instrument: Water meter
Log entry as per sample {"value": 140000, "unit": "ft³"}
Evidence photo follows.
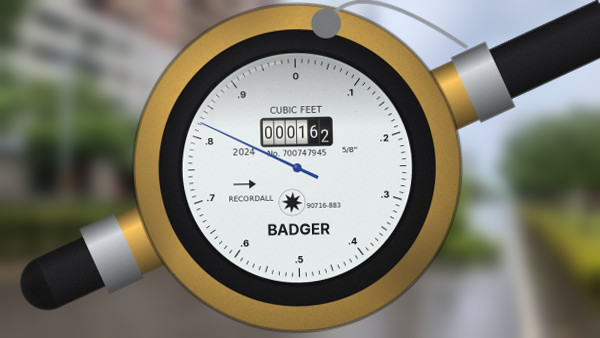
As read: {"value": 161.82, "unit": "ft³"}
